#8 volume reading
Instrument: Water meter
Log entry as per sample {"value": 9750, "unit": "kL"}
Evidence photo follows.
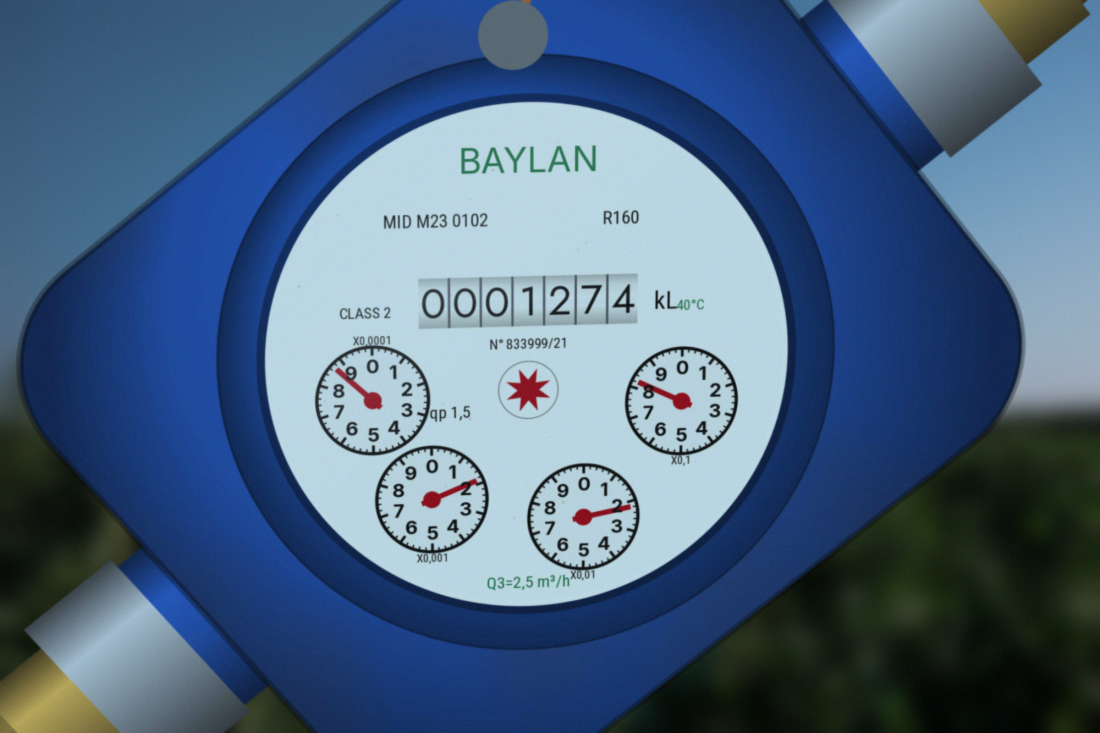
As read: {"value": 1274.8218, "unit": "kL"}
